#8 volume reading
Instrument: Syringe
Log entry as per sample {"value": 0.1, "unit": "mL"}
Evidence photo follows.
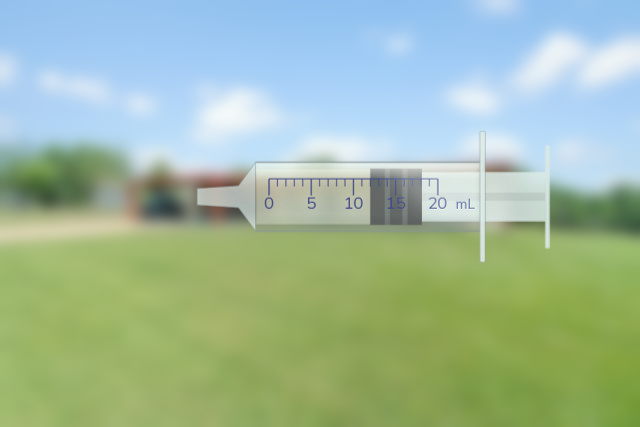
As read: {"value": 12, "unit": "mL"}
